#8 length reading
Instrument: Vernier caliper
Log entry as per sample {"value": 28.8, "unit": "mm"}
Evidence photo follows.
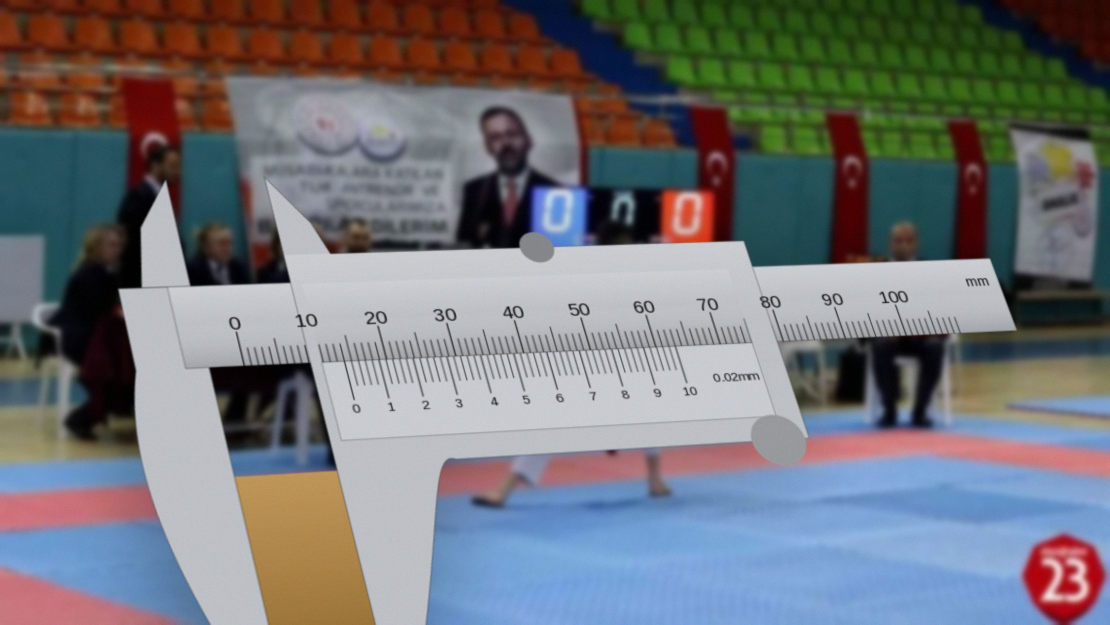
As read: {"value": 14.0, "unit": "mm"}
